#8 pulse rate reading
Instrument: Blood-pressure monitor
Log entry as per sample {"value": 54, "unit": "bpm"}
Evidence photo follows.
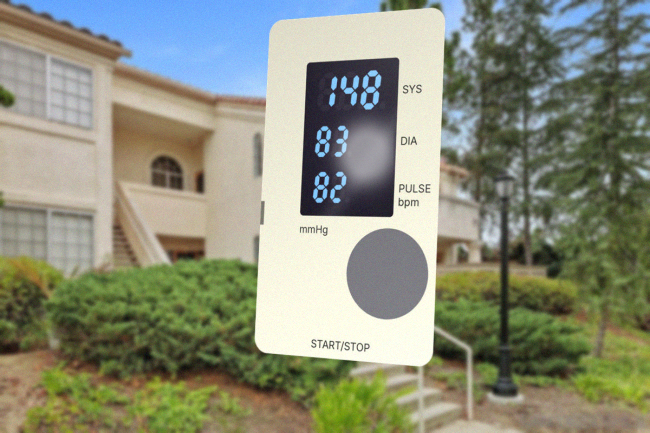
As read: {"value": 82, "unit": "bpm"}
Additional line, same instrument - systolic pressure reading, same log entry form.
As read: {"value": 148, "unit": "mmHg"}
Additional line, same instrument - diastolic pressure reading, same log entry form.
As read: {"value": 83, "unit": "mmHg"}
